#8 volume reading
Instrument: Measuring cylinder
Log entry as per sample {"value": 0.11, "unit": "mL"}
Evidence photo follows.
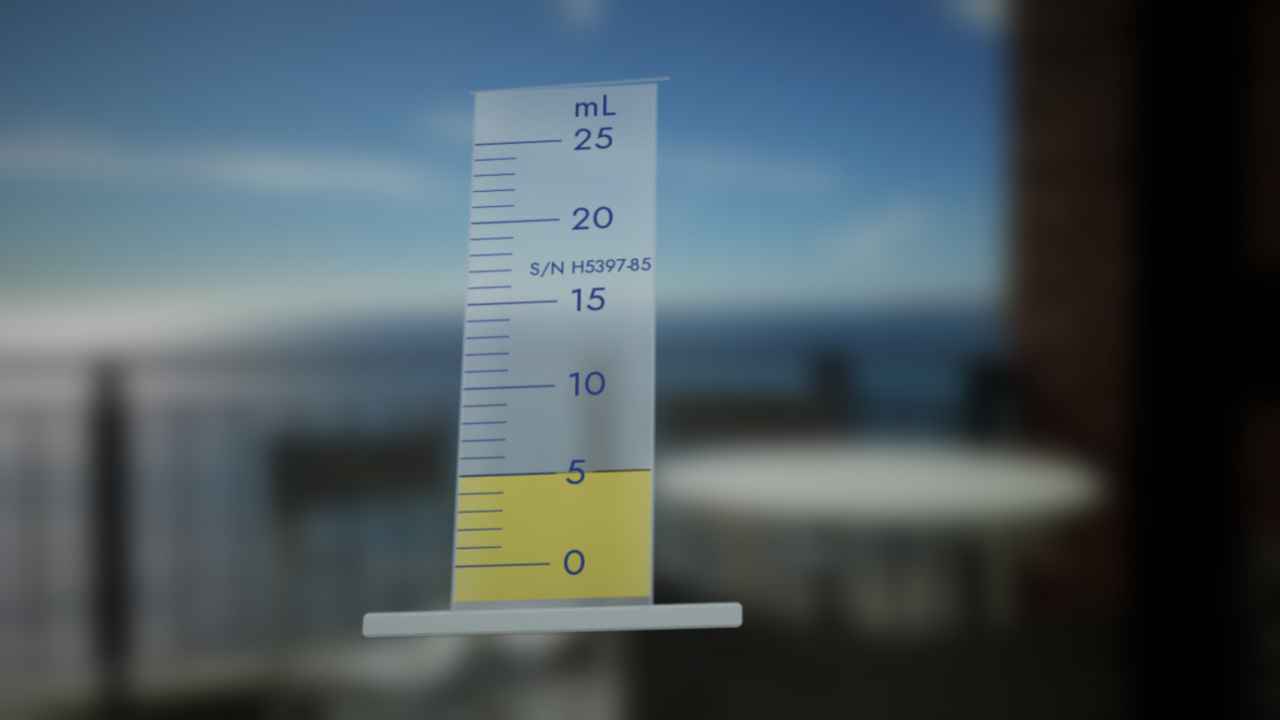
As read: {"value": 5, "unit": "mL"}
